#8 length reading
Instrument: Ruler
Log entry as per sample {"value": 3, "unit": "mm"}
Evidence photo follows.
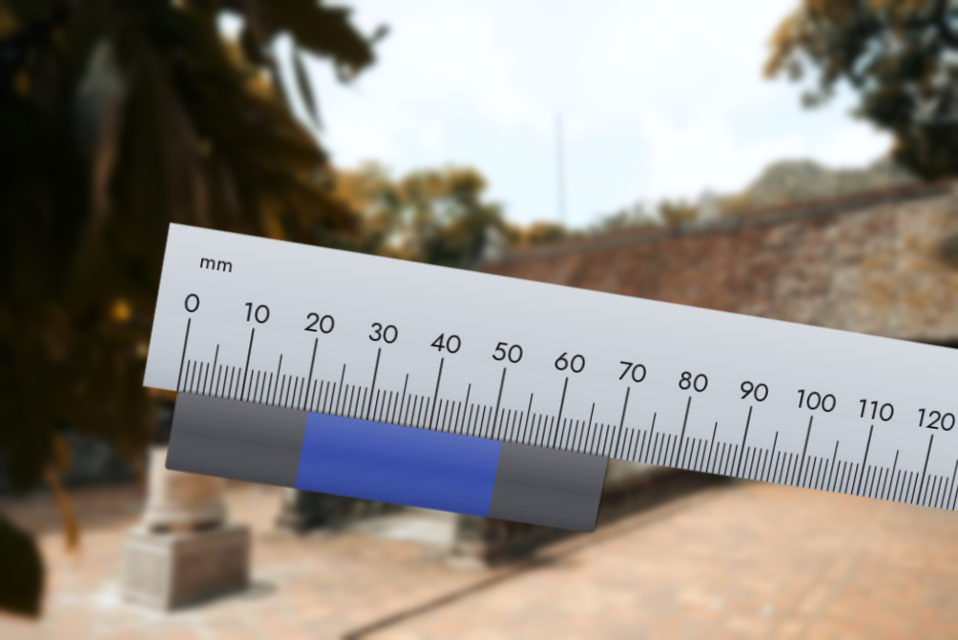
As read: {"value": 69, "unit": "mm"}
